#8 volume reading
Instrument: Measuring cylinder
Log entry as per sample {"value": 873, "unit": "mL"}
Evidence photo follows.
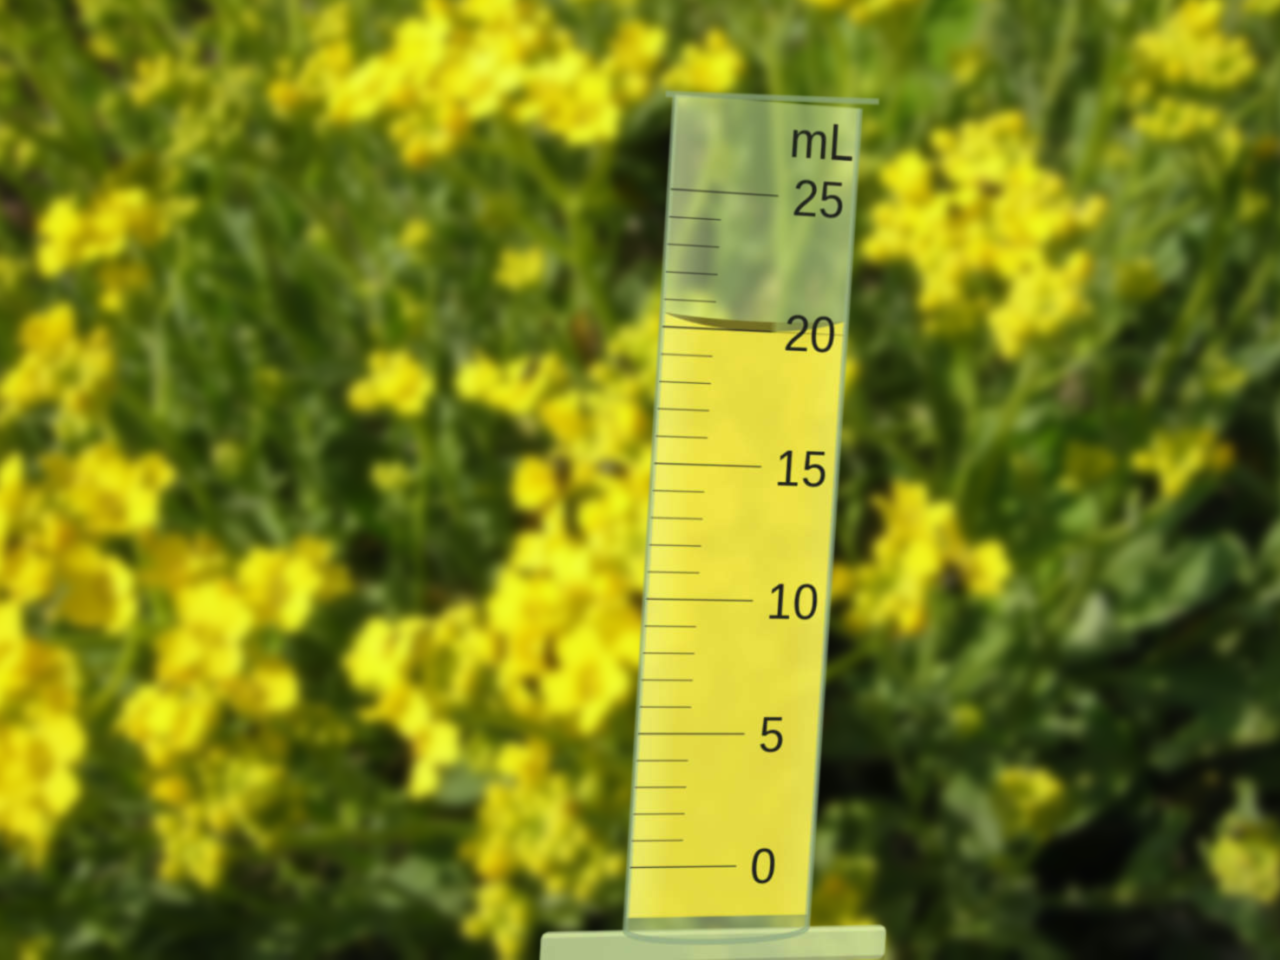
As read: {"value": 20, "unit": "mL"}
